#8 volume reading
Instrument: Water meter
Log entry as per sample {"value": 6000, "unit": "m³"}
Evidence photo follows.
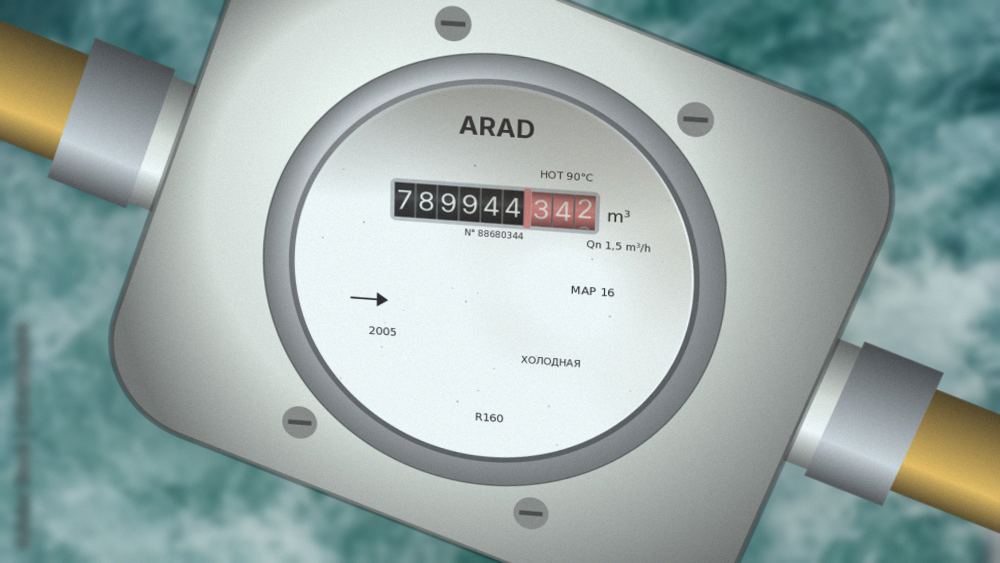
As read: {"value": 789944.342, "unit": "m³"}
